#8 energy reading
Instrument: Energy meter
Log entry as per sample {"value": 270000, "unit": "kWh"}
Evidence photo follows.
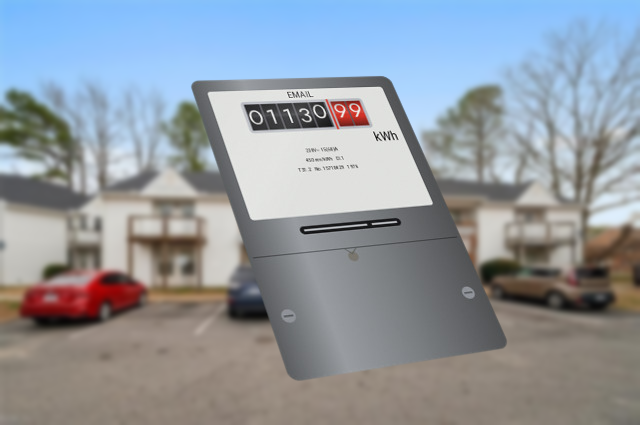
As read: {"value": 1130.99, "unit": "kWh"}
